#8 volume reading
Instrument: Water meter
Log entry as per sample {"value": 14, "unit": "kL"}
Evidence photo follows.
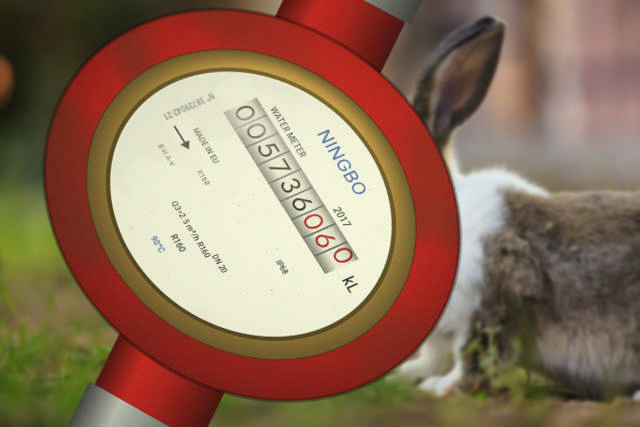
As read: {"value": 5736.060, "unit": "kL"}
